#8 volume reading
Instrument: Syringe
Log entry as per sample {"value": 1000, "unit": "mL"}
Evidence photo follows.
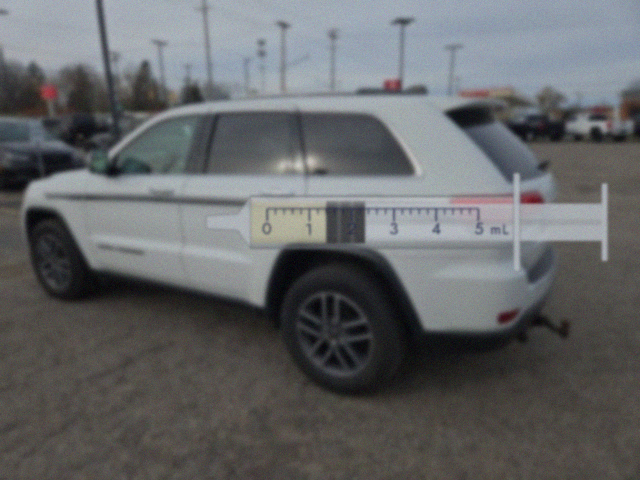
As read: {"value": 1.4, "unit": "mL"}
